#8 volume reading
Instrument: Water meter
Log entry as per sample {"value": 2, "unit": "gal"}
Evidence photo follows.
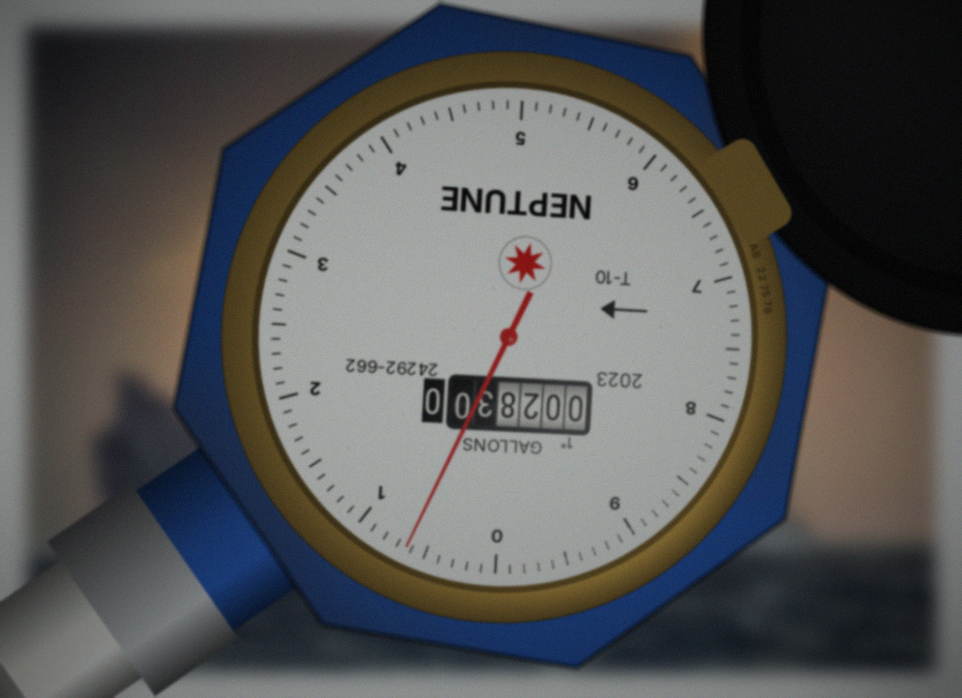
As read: {"value": 28300.6, "unit": "gal"}
